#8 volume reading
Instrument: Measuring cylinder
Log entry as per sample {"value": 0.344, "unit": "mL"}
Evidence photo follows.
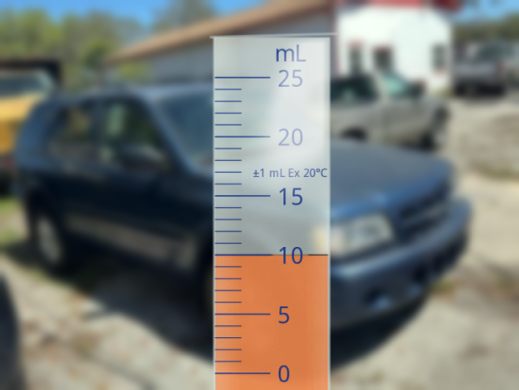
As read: {"value": 10, "unit": "mL"}
